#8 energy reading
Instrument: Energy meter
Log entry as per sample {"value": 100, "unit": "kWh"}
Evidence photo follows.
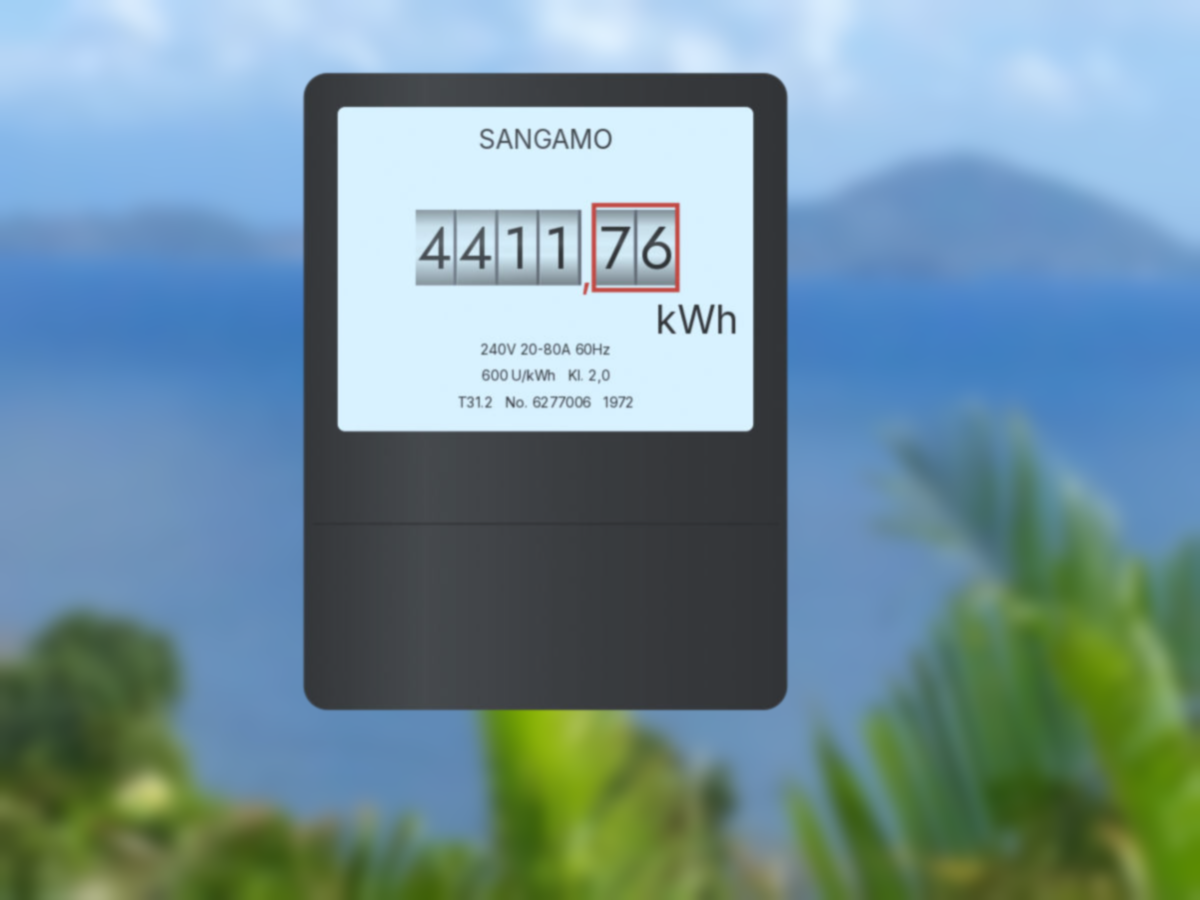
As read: {"value": 4411.76, "unit": "kWh"}
